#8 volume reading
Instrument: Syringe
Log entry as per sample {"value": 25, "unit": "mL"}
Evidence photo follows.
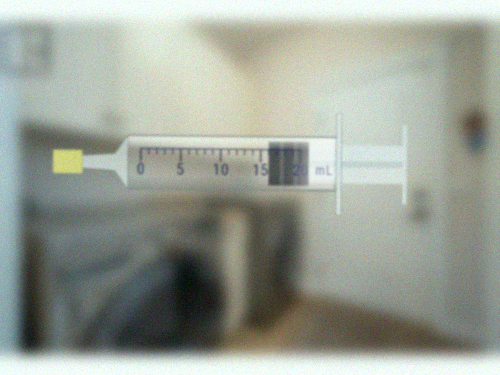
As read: {"value": 16, "unit": "mL"}
